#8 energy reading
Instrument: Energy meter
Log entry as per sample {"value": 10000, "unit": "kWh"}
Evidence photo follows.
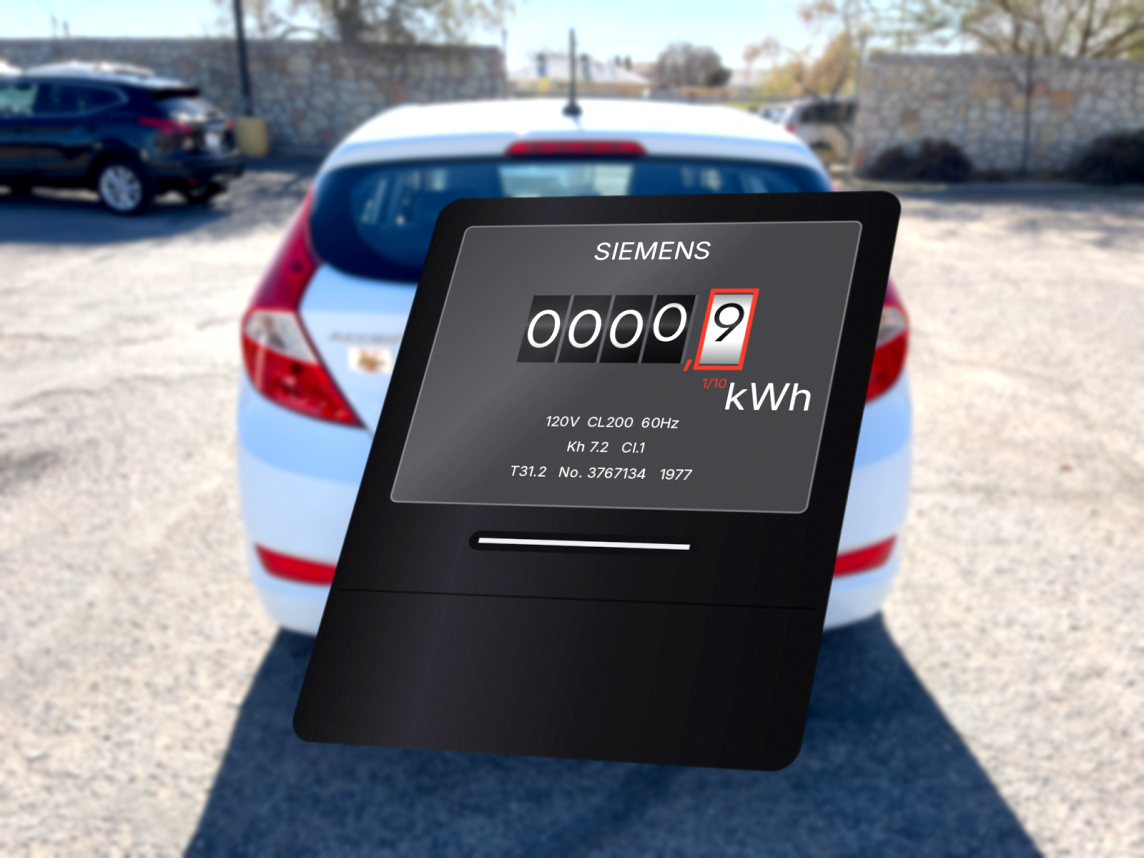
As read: {"value": 0.9, "unit": "kWh"}
